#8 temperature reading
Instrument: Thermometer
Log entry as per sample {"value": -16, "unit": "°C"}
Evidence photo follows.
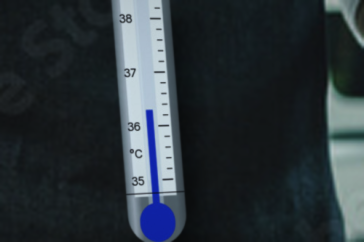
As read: {"value": 36.3, "unit": "°C"}
